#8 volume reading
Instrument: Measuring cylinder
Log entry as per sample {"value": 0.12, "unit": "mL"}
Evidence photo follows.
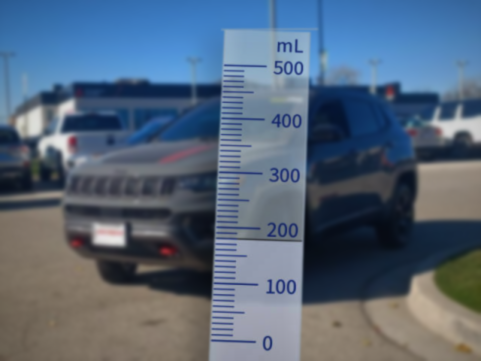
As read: {"value": 180, "unit": "mL"}
